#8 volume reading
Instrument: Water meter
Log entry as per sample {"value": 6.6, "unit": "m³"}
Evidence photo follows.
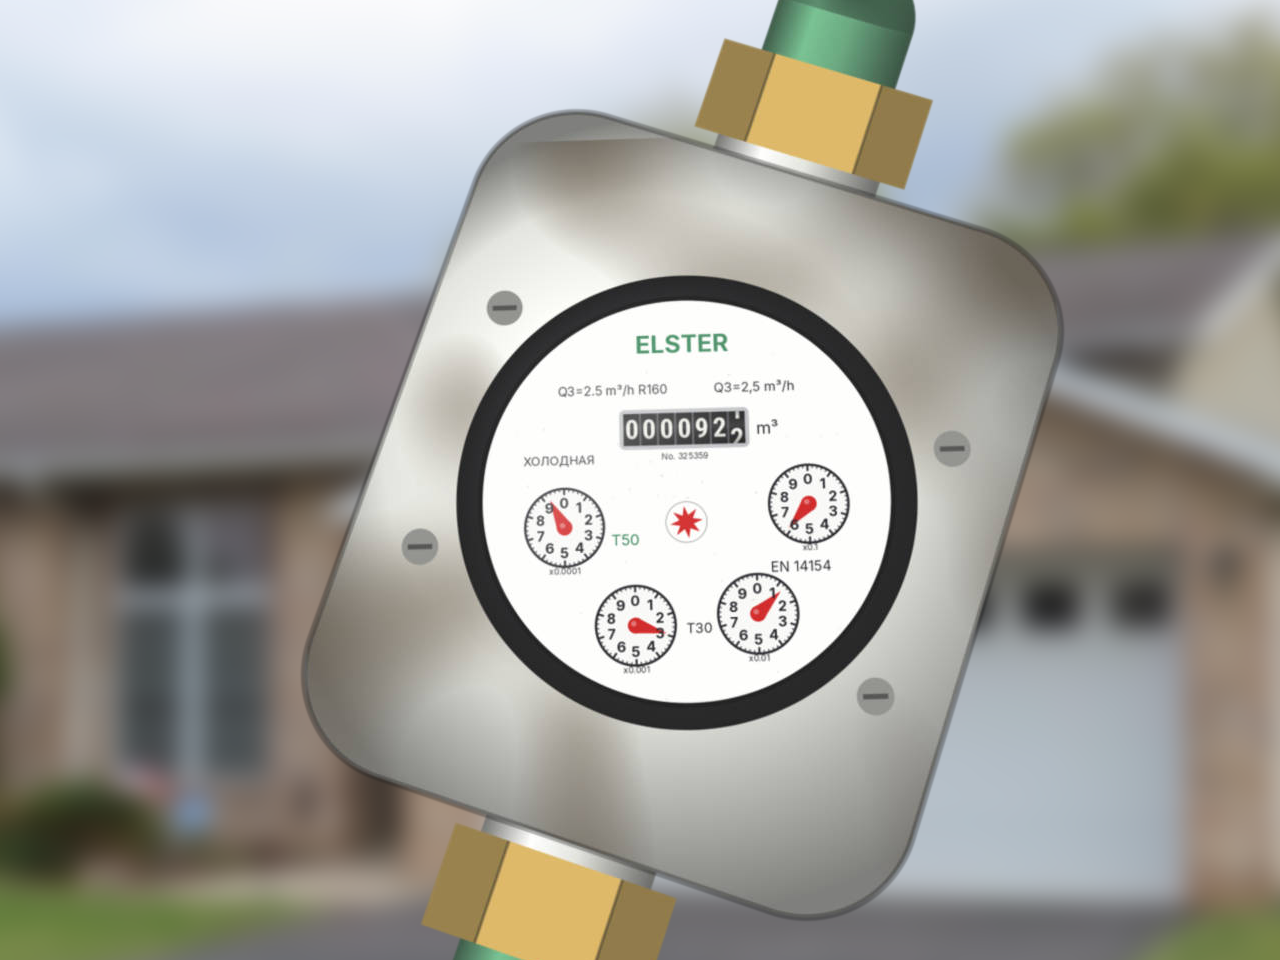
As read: {"value": 921.6129, "unit": "m³"}
